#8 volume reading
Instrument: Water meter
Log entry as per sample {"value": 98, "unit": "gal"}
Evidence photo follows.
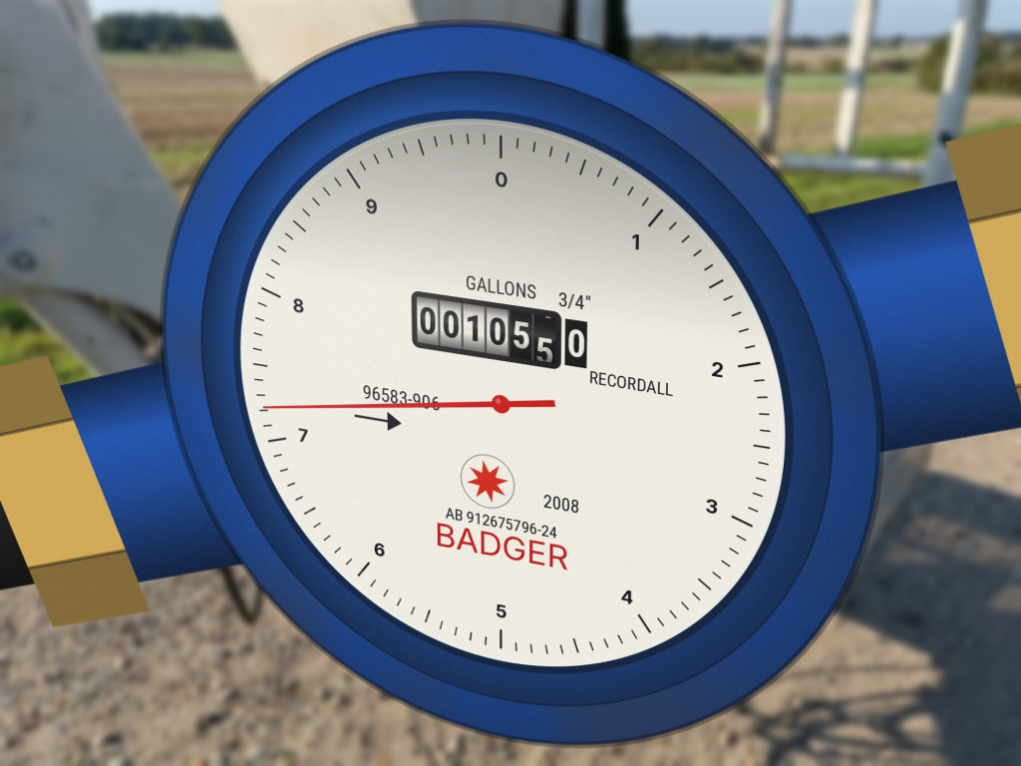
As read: {"value": 10547.2, "unit": "gal"}
